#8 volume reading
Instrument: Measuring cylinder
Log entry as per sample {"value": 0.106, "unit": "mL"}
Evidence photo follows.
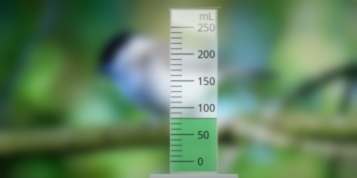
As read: {"value": 80, "unit": "mL"}
